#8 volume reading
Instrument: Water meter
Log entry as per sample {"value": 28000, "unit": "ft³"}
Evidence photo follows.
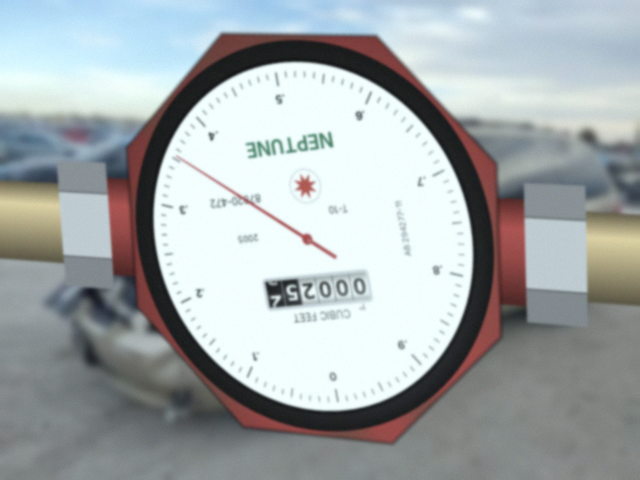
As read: {"value": 252.35, "unit": "ft³"}
